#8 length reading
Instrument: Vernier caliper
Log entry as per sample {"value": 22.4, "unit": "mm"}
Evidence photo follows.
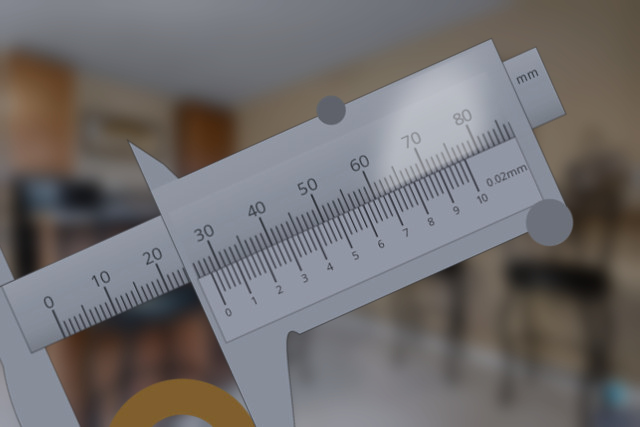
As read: {"value": 28.2, "unit": "mm"}
